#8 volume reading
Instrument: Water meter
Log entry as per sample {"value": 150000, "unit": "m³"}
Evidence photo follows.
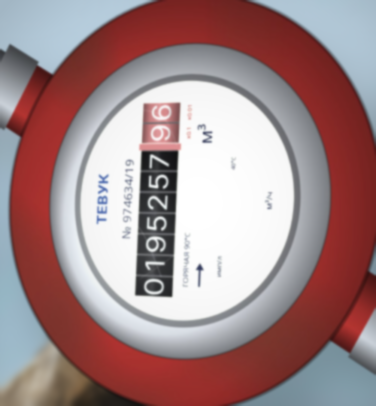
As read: {"value": 195257.96, "unit": "m³"}
